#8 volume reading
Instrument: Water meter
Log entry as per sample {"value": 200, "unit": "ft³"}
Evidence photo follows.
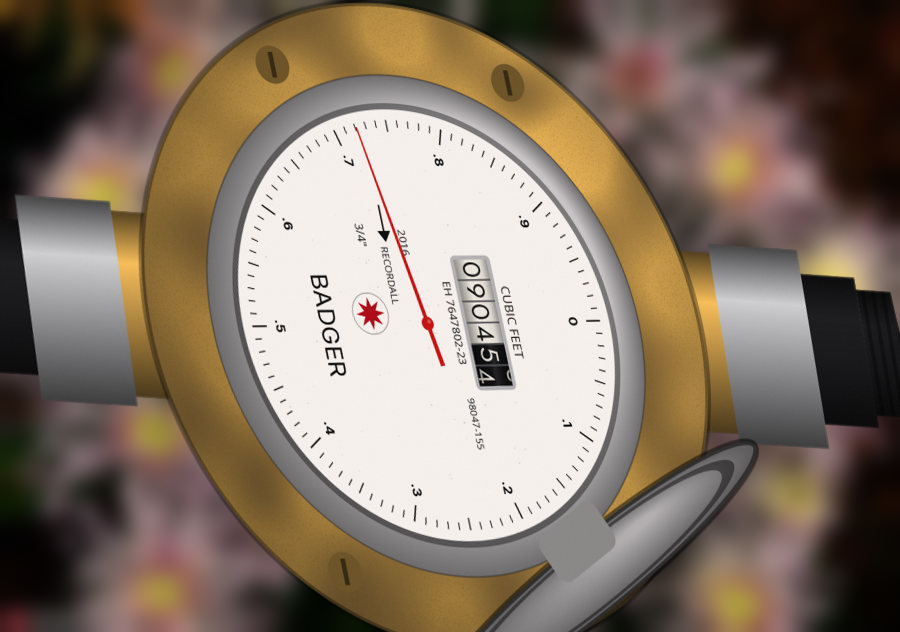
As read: {"value": 90453.72, "unit": "ft³"}
